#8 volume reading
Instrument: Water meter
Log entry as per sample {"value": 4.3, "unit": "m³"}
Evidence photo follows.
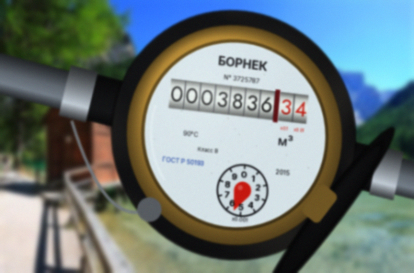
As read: {"value": 3836.345, "unit": "m³"}
